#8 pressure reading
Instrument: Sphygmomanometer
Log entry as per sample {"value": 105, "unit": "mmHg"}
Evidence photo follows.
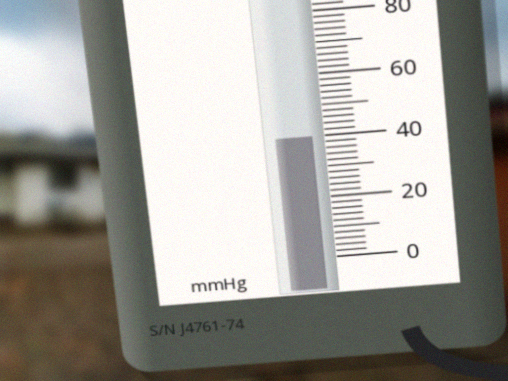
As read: {"value": 40, "unit": "mmHg"}
